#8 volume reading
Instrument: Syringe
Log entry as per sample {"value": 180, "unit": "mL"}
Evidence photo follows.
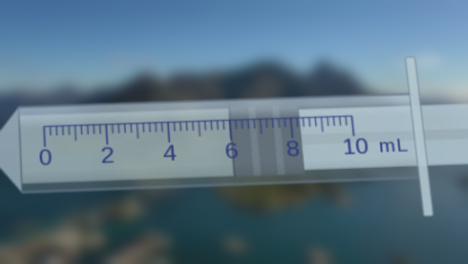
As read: {"value": 6, "unit": "mL"}
